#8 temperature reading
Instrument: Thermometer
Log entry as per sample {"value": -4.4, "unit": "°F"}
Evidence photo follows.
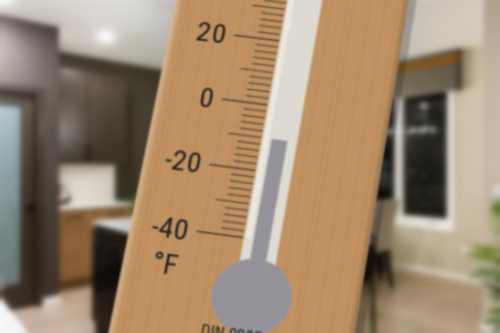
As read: {"value": -10, "unit": "°F"}
